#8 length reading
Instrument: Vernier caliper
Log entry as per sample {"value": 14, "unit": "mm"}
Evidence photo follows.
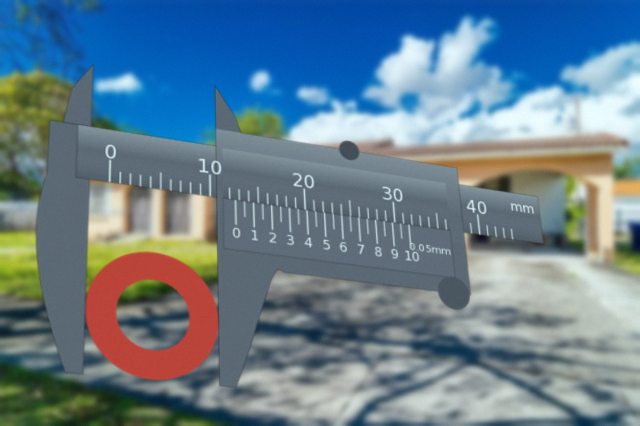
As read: {"value": 12.6, "unit": "mm"}
